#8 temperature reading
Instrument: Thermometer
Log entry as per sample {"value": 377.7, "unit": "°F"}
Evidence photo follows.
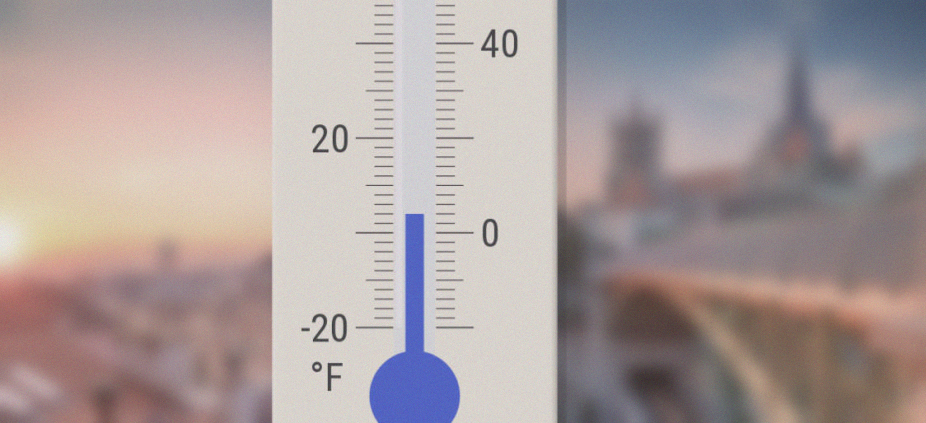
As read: {"value": 4, "unit": "°F"}
